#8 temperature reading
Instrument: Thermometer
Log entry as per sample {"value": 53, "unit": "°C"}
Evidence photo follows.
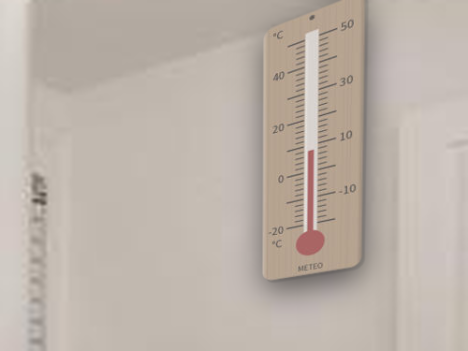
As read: {"value": 8, "unit": "°C"}
